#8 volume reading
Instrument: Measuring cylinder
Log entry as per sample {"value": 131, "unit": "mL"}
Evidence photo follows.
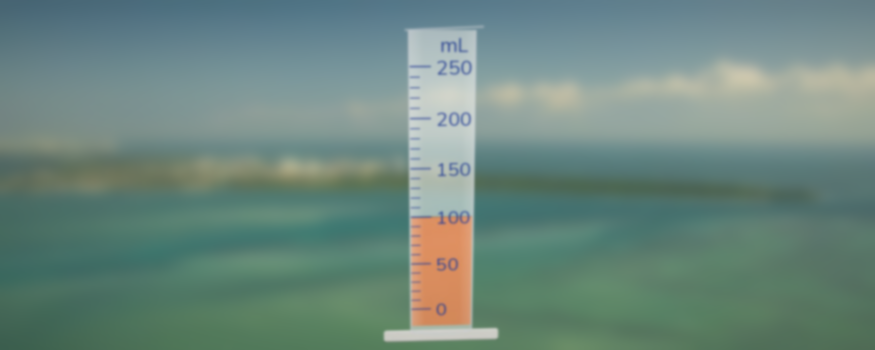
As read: {"value": 100, "unit": "mL"}
